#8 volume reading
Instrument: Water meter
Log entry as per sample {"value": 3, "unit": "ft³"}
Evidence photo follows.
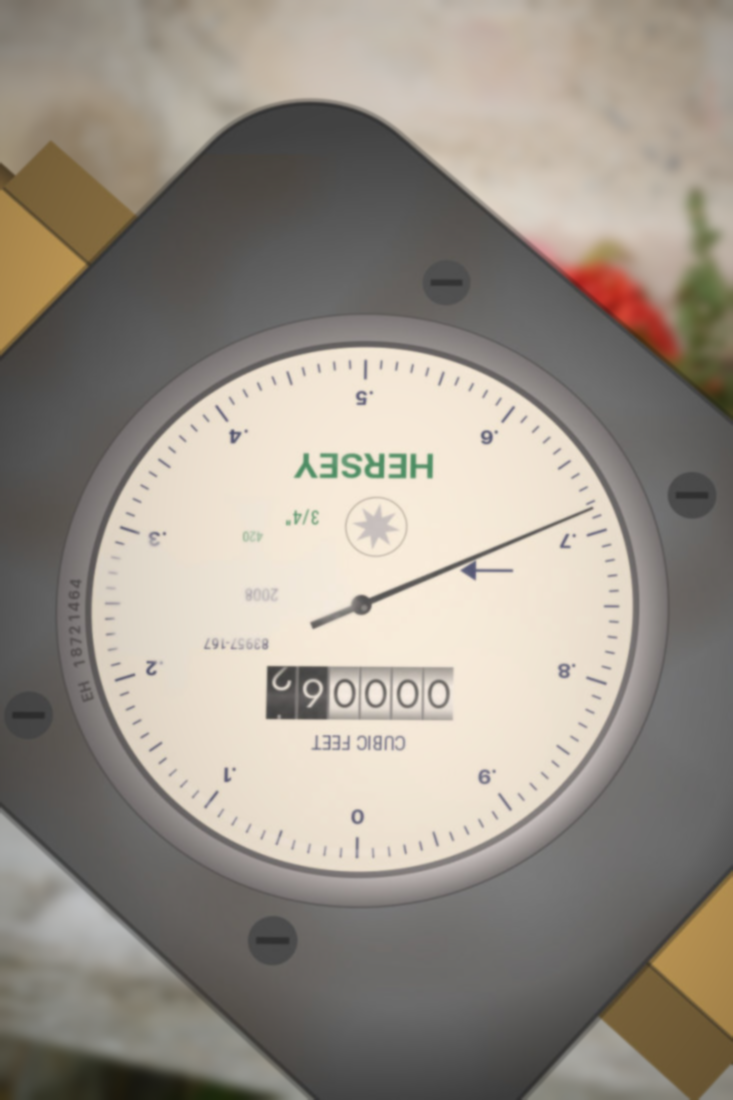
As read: {"value": 61.68, "unit": "ft³"}
